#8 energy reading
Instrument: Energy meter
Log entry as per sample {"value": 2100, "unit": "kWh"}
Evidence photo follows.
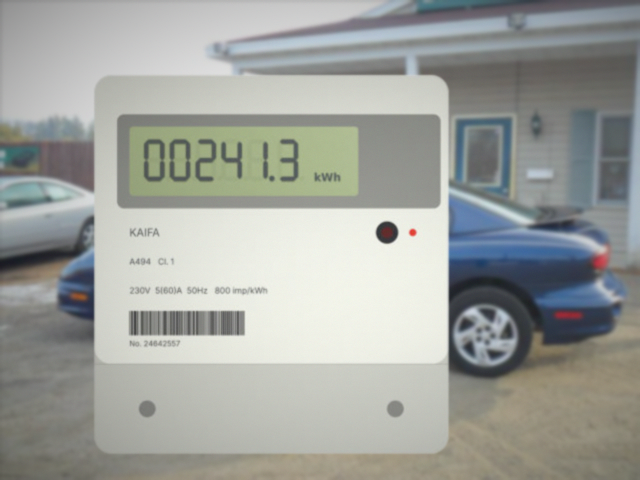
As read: {"value": 241.3, "unit": "kWh"}
